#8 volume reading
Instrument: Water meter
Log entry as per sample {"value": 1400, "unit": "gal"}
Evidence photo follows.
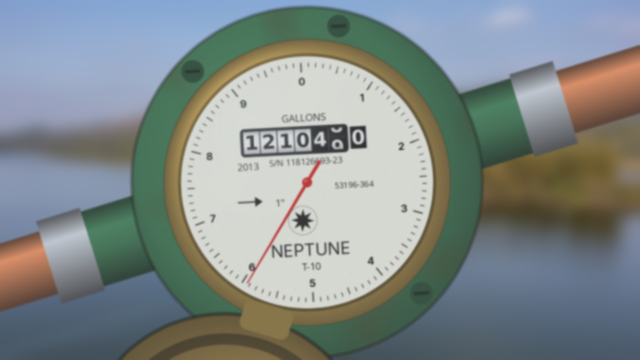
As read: {"value": 1210485.9, "unit": "gal"}
